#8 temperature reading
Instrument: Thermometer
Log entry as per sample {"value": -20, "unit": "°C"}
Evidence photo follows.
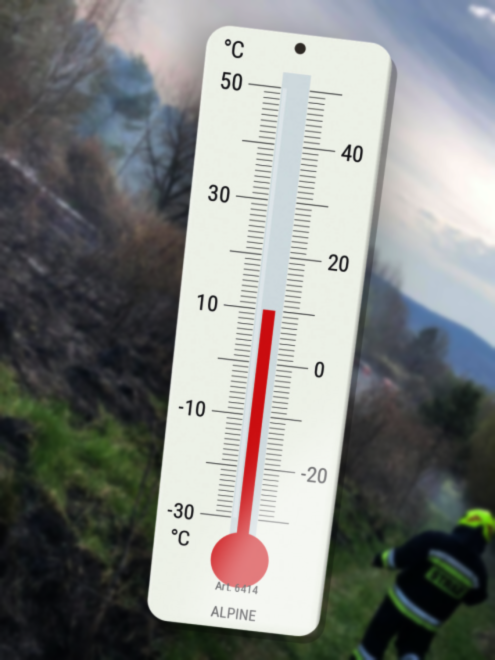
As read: {"value": 10, "unit": "°C"}
